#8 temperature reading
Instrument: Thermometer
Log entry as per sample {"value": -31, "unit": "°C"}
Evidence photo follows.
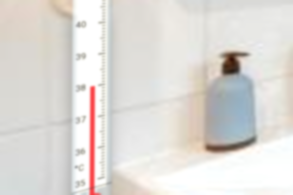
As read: {"value": 38, "unit": "°C"}
